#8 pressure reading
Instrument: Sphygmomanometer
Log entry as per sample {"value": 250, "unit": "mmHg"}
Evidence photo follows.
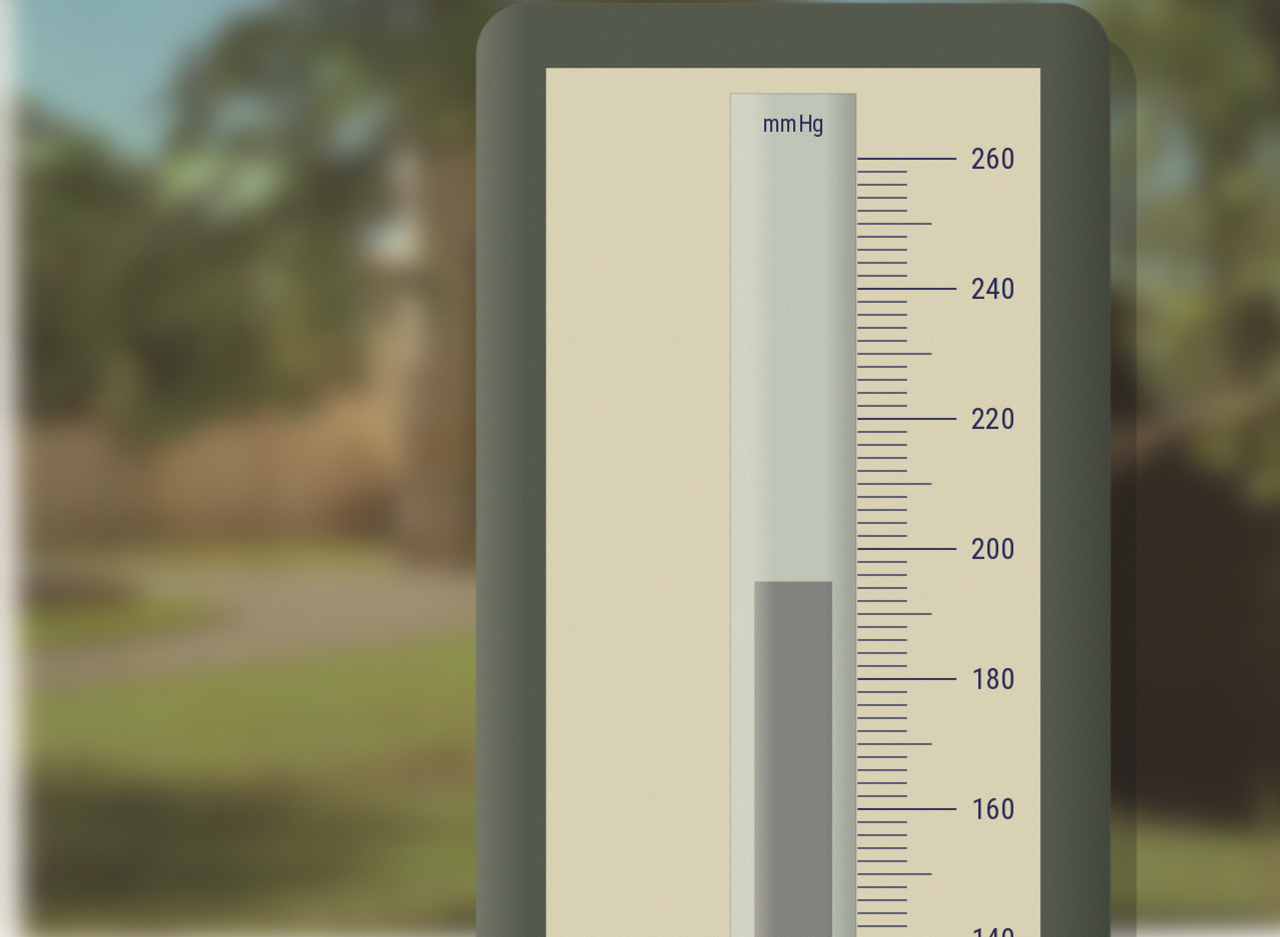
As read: {"value": 195, "unit": "mmHg"}
